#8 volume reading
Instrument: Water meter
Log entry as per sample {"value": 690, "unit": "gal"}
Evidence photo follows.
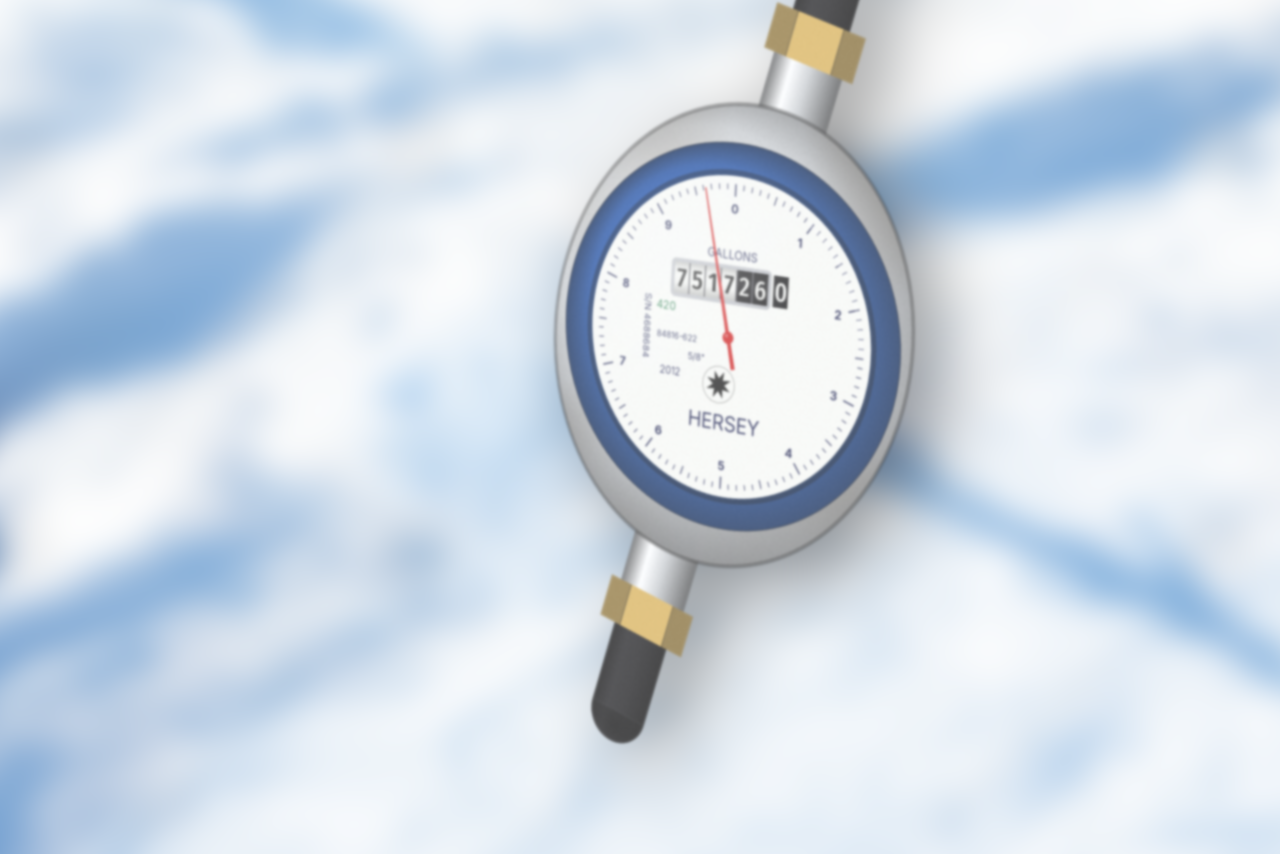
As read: {"value": 7517259.6, "unit": "gal"}
